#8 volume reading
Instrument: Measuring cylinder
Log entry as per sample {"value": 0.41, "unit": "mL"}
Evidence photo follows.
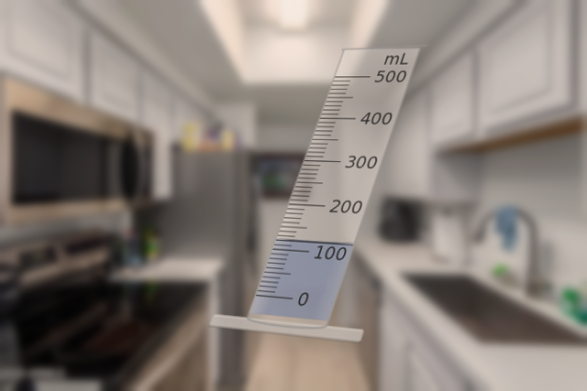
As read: {"value": 120, "unit": "mL"}
